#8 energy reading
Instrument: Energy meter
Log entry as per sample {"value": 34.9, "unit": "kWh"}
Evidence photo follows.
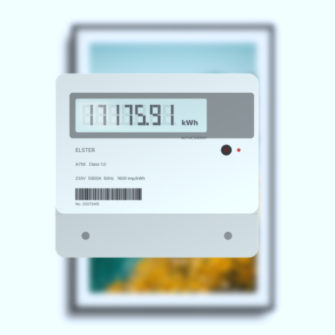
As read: {"value": 17175.91, "unit": "kWh"}
